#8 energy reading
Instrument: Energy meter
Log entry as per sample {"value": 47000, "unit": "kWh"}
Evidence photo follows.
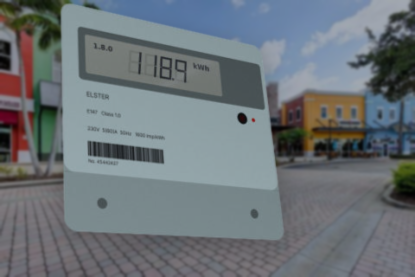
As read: {"value": 118.9, "unit": "kWh"}
